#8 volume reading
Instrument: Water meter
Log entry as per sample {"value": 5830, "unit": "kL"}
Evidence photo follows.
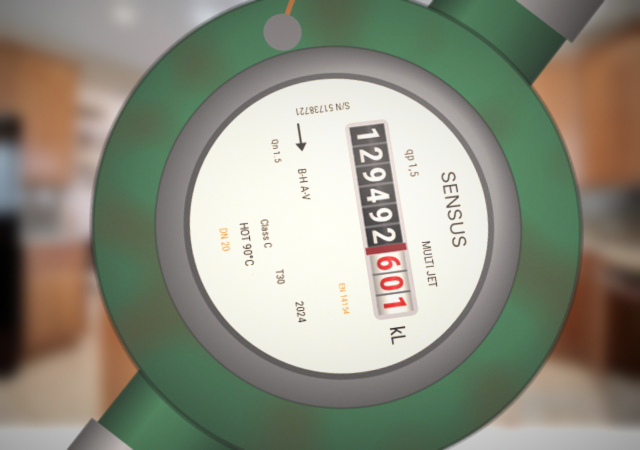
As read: {"value": 129492.601, "unit": "kL"}
